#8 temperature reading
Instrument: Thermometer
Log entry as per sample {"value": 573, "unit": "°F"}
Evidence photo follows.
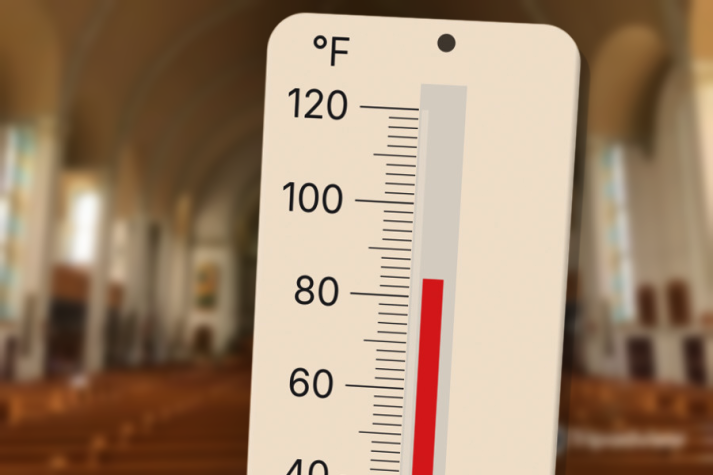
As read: {"value": 84, "unit": "°F"}
